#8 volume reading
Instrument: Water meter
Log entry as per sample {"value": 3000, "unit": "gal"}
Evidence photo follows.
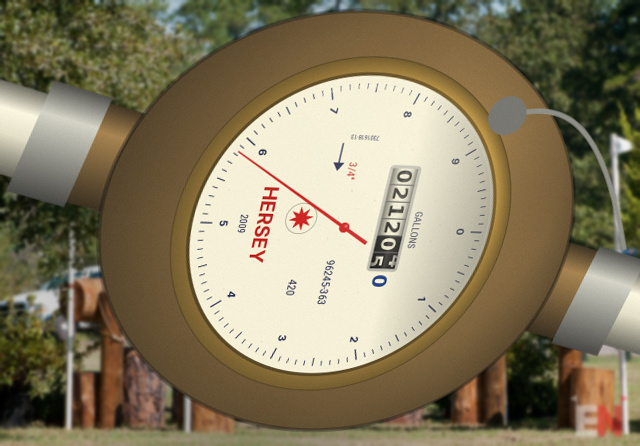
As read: {"value": 212045.8, "unit": "gal"}
